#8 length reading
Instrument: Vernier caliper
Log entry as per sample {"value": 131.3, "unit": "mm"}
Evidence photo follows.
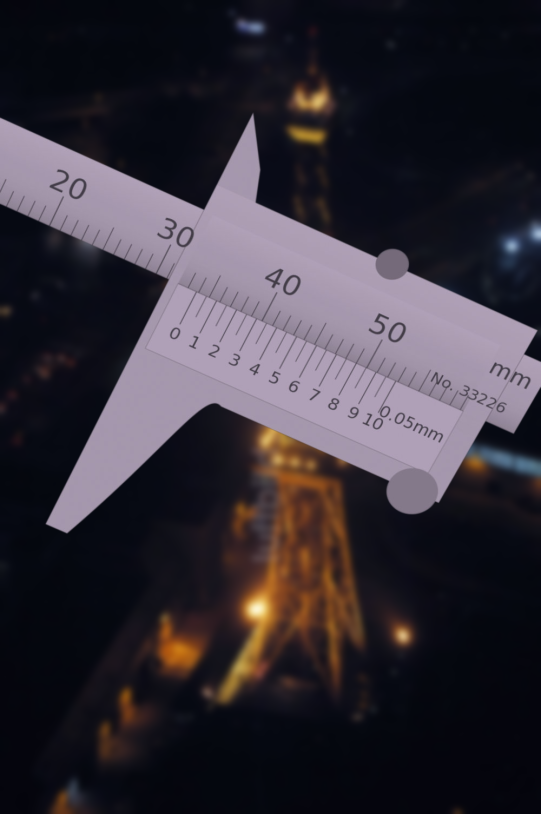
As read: {"value": 33.8, "unit": "mm"}
